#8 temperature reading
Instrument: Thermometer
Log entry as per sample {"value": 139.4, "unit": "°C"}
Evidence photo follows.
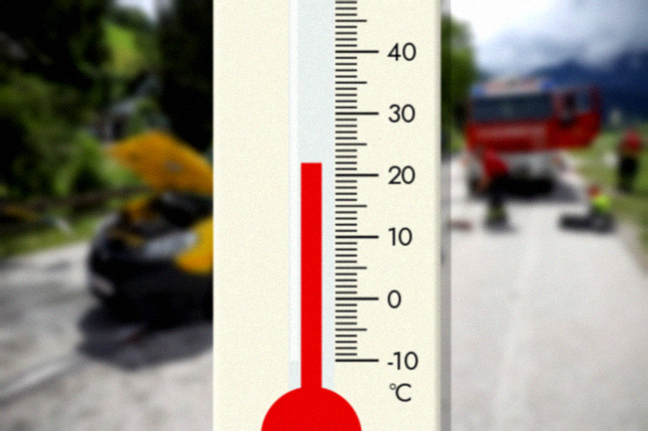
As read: {"value": 22, "unit": "°C"}
